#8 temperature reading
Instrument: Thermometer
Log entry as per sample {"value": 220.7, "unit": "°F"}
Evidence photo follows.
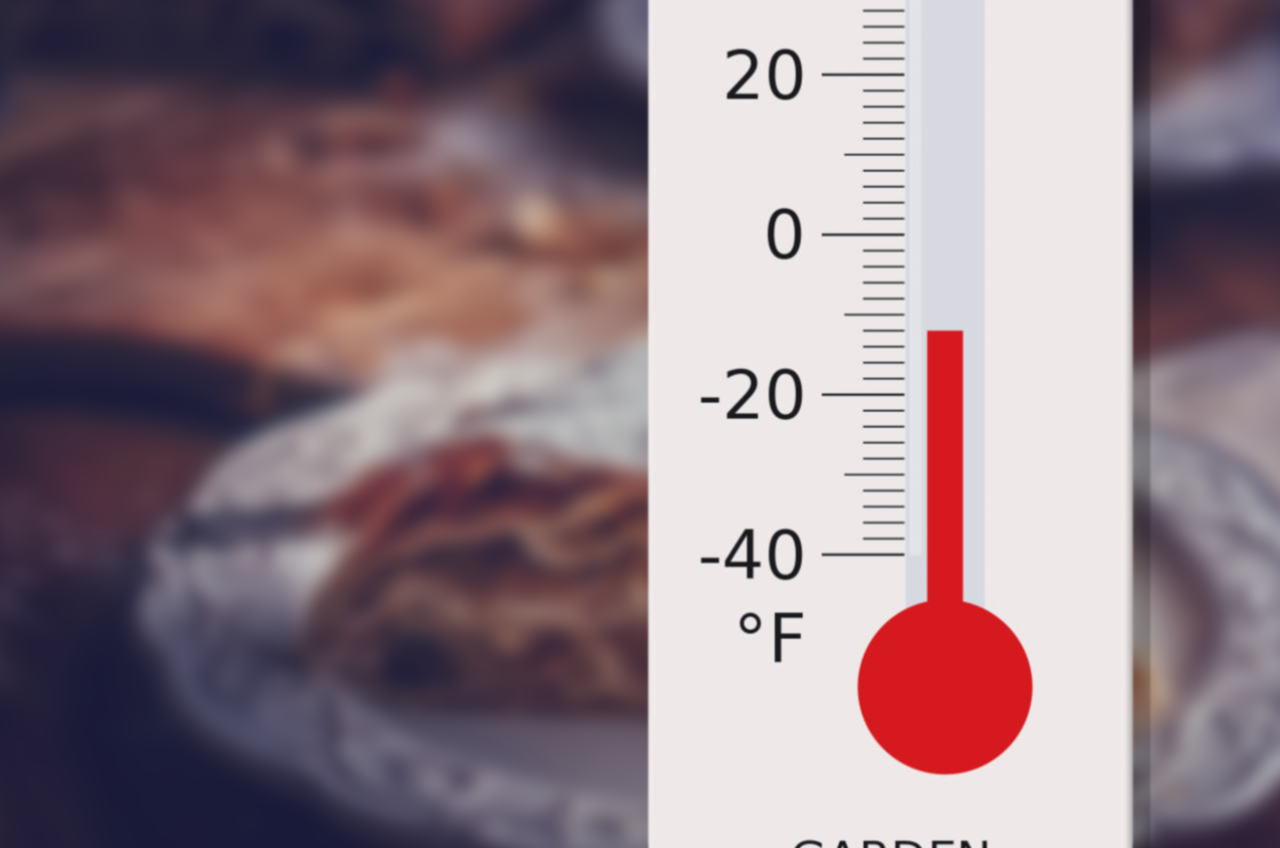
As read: {"value": -12, "unit": "°F"}
